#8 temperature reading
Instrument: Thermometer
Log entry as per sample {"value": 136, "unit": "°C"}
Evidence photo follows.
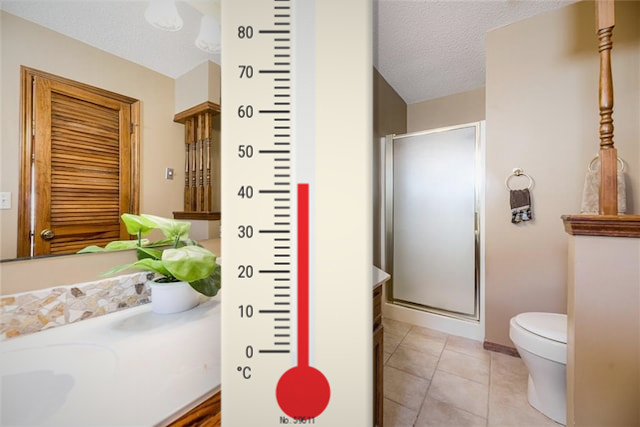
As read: {"value": 42, "unit": "°C"}
